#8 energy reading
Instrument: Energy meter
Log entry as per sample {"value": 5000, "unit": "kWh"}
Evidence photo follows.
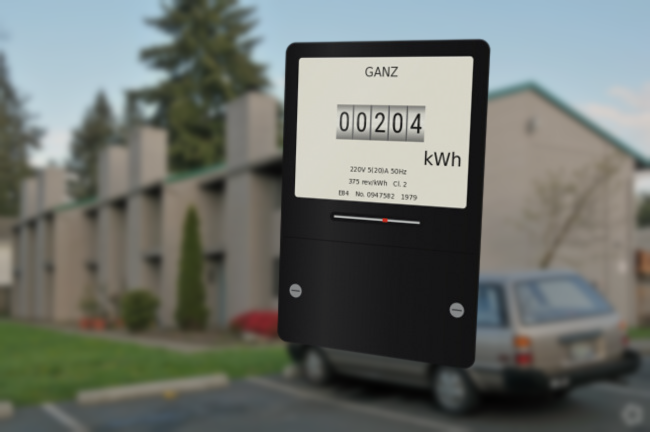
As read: {"value": 204, "unit": "kWh"}
